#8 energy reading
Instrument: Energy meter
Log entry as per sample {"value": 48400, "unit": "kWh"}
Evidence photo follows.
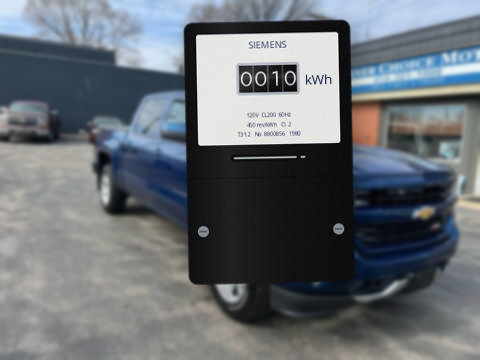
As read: {"value": 10, "unit": "kWh"}
